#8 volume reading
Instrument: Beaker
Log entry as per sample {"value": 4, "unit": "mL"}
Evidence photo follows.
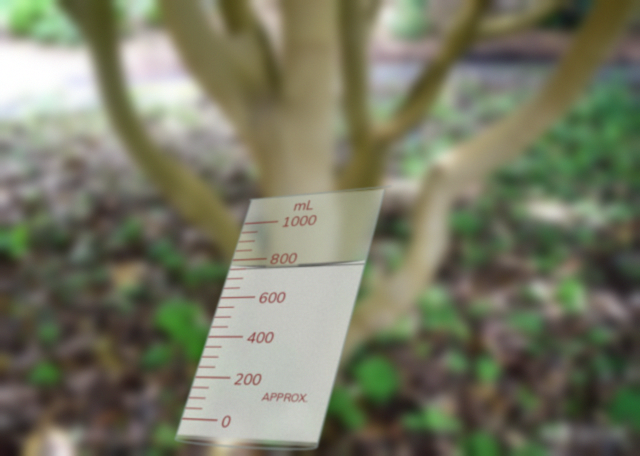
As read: {"value": 750, "unit": "mL"}
